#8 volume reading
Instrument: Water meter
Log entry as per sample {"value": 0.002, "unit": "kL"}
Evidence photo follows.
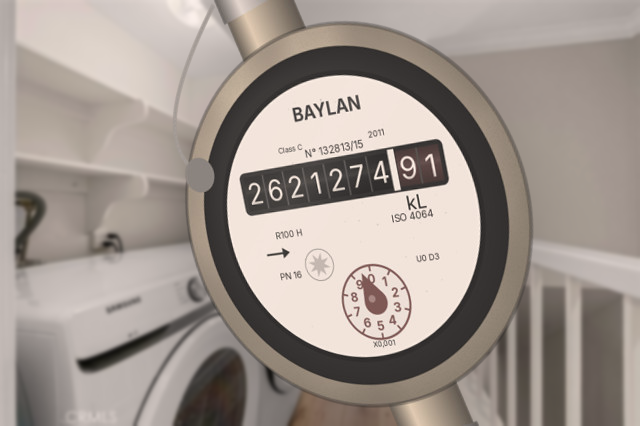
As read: {"value": 2621274.909, "unit": "kL"}
